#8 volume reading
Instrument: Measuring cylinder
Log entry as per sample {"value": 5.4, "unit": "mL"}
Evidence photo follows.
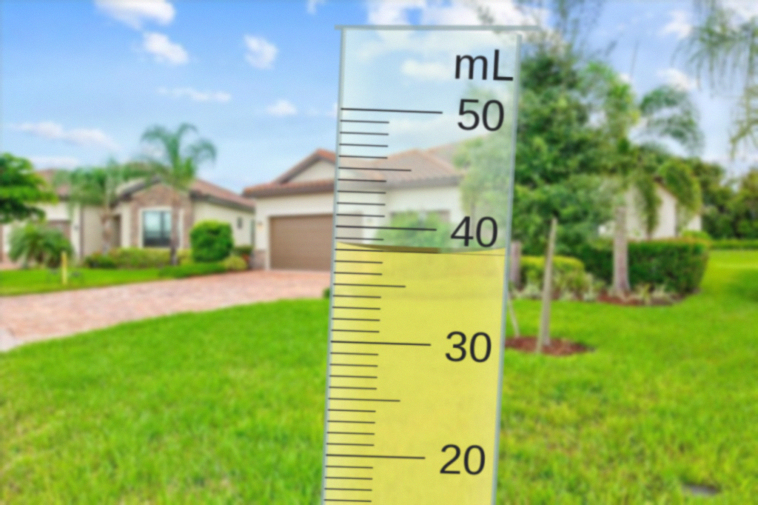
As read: {"value": 38, "unit": "mL"}
